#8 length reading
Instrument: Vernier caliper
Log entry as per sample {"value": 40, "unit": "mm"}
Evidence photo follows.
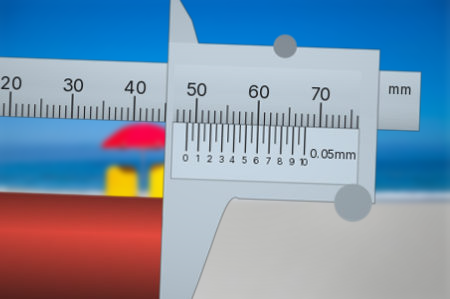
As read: {"value": 48.6, "unit": "mm"}
